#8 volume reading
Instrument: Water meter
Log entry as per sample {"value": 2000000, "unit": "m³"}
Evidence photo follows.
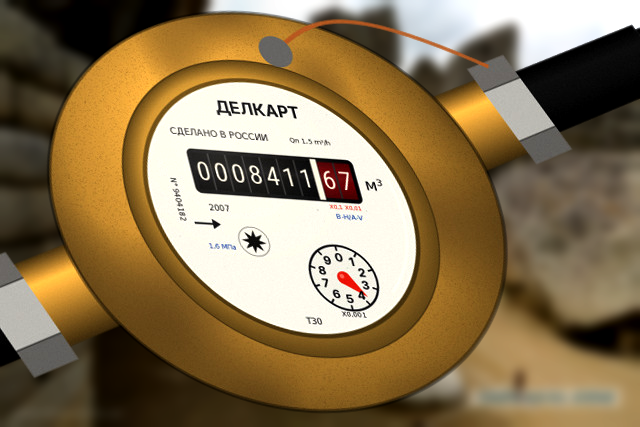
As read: {"value": 8411.673, "unit": "m³"}
